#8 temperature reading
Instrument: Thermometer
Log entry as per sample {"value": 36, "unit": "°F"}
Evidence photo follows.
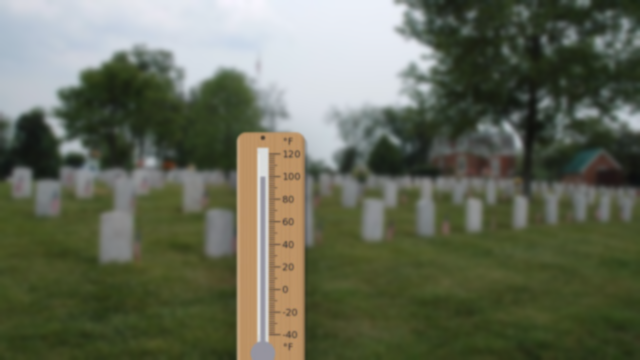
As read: {"value": 100, "unit": "°F"}
